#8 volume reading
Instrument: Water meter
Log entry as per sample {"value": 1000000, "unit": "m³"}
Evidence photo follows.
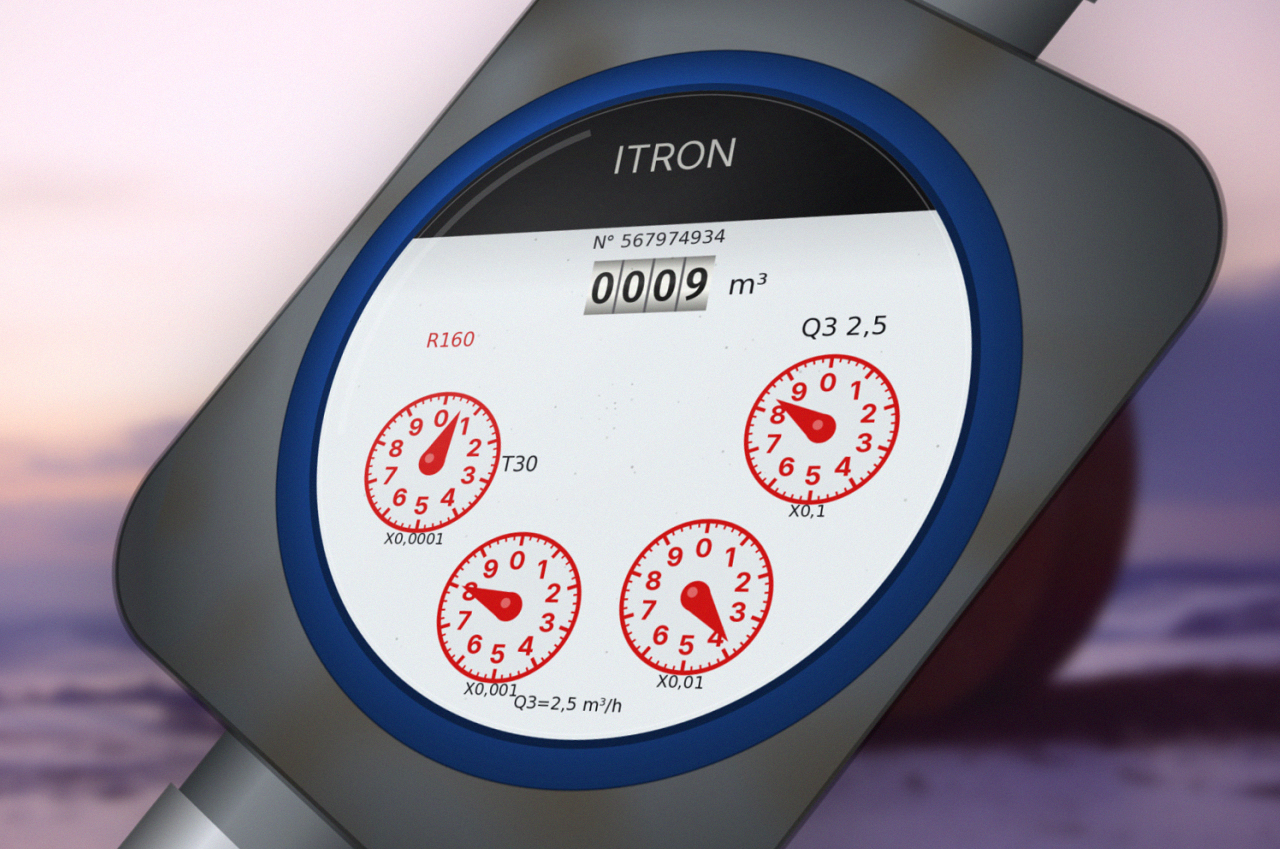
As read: {"value": 9.8380, "unit": "m³"}
